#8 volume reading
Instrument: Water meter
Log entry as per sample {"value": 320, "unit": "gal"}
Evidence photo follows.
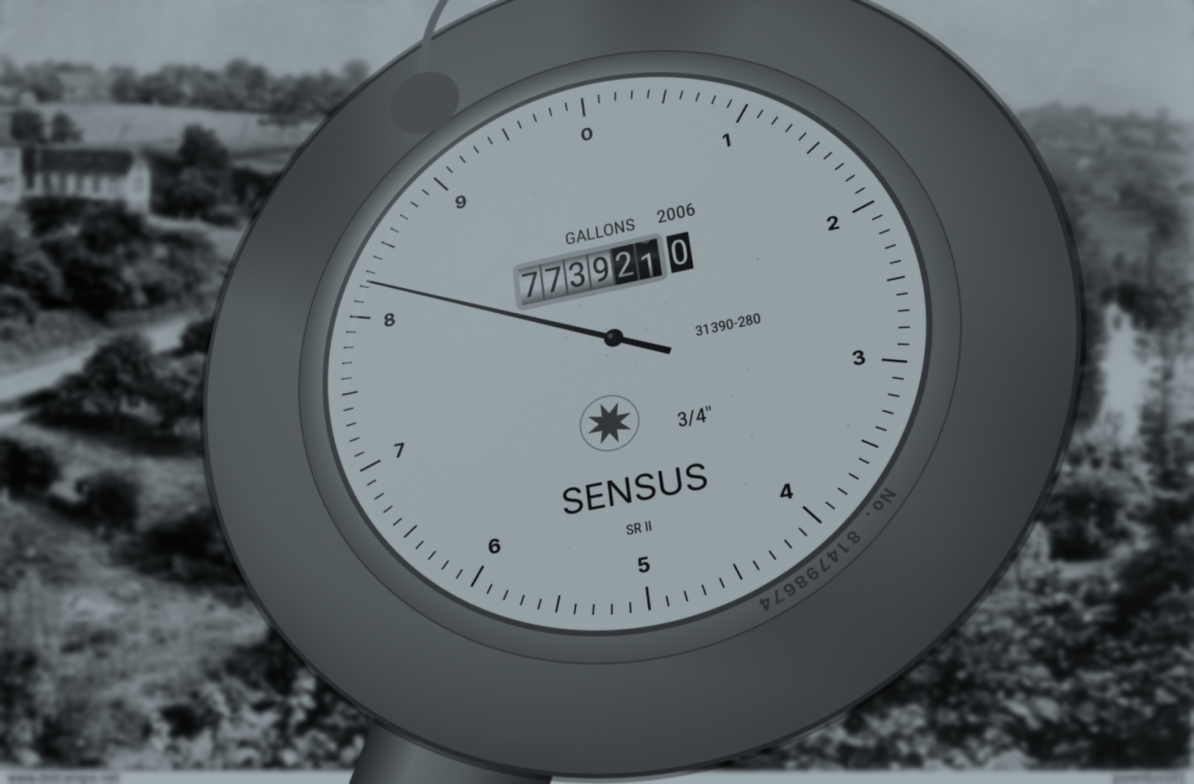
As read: {"value": 7739208.2, "unit": "gal"}
